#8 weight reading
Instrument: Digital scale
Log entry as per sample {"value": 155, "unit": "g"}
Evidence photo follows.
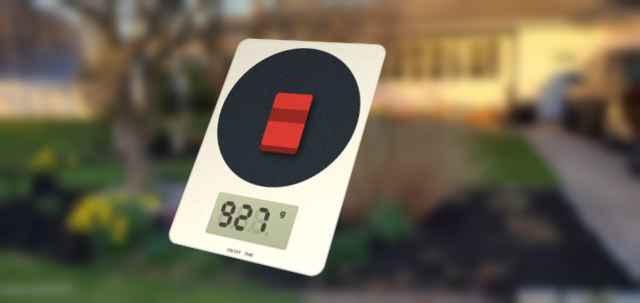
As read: {"value": 927, "unit": "g"}
